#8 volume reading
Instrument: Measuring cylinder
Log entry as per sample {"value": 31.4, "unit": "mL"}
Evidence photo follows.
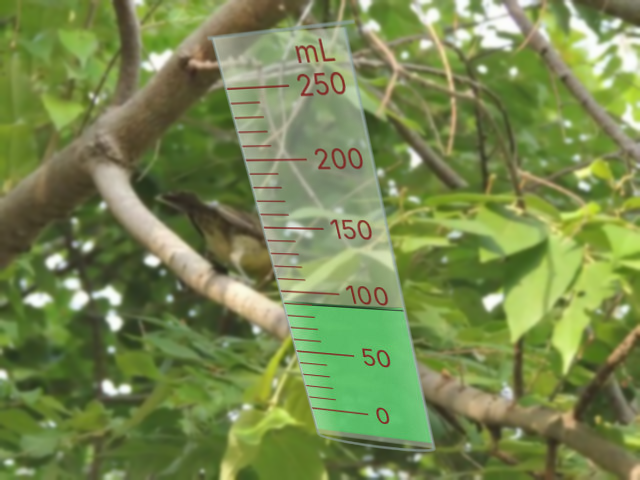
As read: {"value": 90, "unit": "mL"}
